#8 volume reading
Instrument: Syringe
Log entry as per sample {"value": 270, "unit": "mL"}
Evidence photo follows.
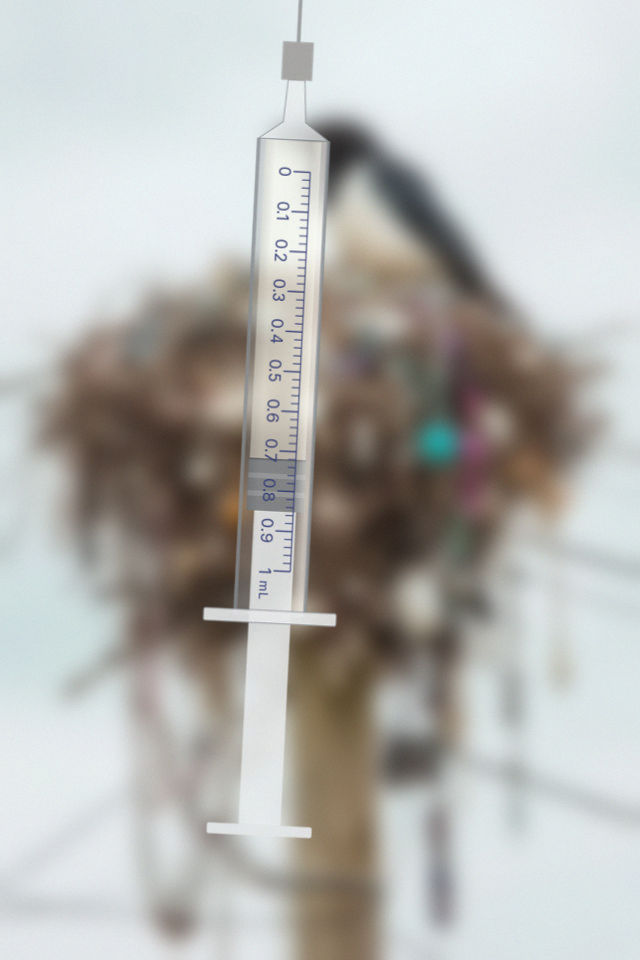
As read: {"value": 0.72, "unit": "mL"}
